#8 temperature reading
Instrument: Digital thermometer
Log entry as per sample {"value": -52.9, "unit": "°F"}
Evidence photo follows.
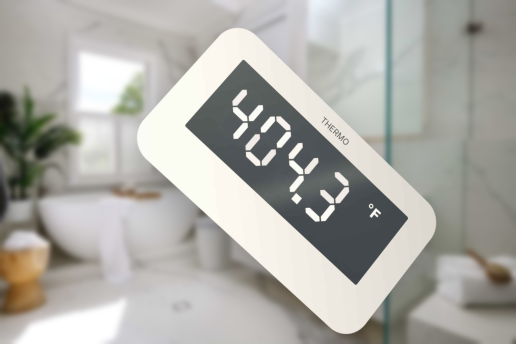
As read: {"value": 404.3, "unit": "°F"}
